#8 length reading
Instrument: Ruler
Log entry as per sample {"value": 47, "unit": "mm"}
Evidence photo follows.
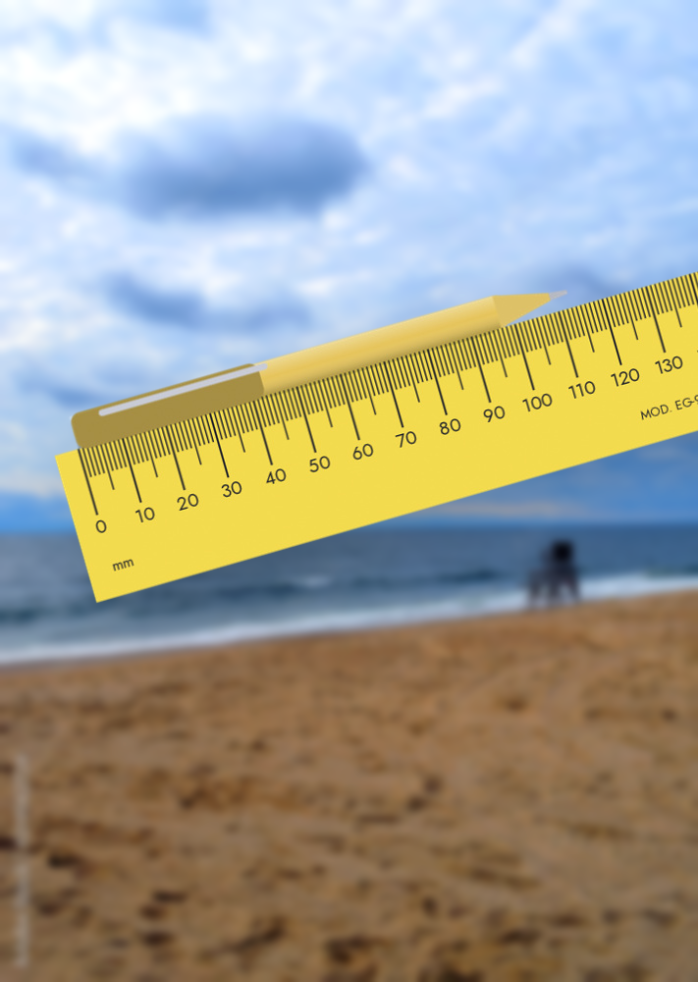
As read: {"value": 113, "unit": "mm"}
